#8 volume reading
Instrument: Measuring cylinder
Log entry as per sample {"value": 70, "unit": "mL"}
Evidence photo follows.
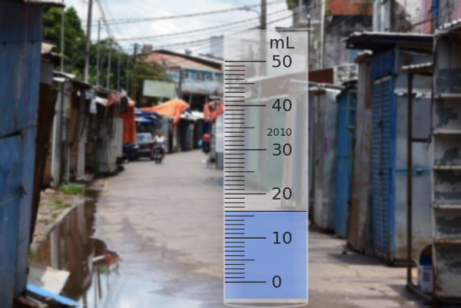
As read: {"value": 16, "unit": "mL"}
